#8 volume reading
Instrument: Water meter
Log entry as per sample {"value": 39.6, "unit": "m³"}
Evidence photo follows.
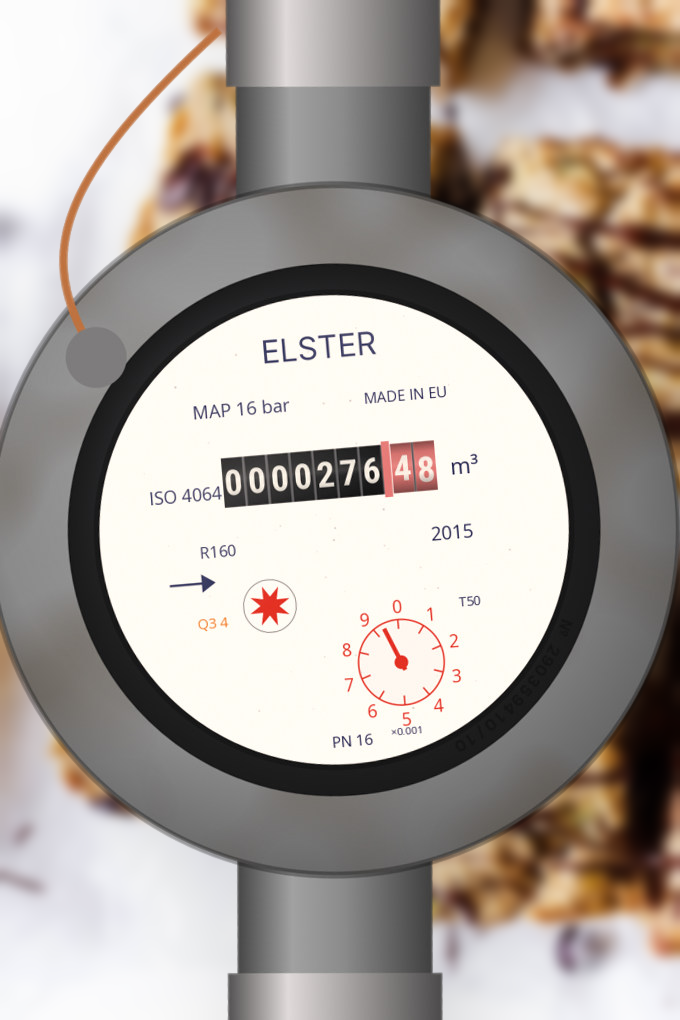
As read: {"value": 276.479, "unit": "m³"}
